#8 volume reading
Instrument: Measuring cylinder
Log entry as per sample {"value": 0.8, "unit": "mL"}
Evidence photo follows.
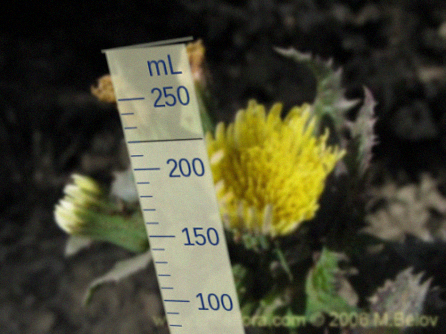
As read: {"value": 220, "unit": "mL"}
